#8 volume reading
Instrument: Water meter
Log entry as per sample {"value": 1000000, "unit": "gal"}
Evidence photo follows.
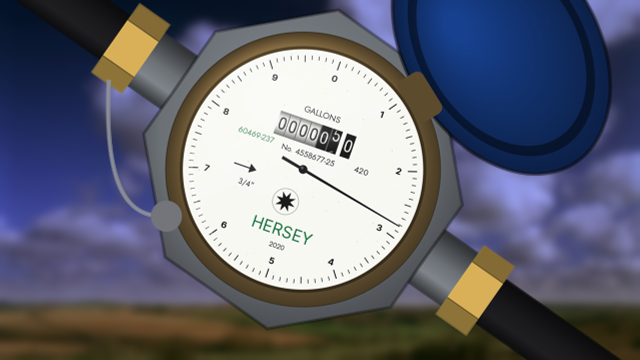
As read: {"value": 52.8, "unit": "gal"}
